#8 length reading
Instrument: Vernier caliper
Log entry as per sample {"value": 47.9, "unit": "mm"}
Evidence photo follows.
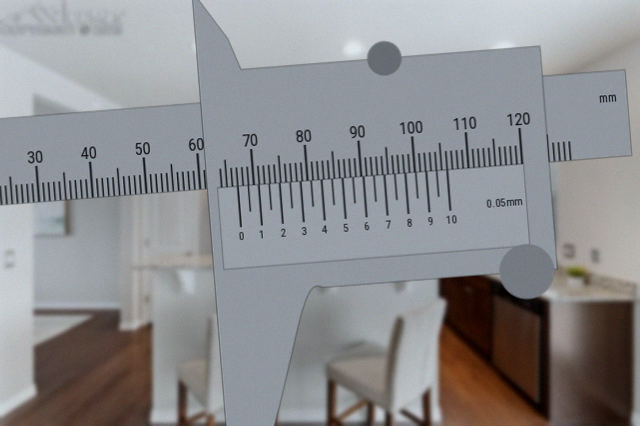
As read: {"value": 67.0, "unit": "mm"}
